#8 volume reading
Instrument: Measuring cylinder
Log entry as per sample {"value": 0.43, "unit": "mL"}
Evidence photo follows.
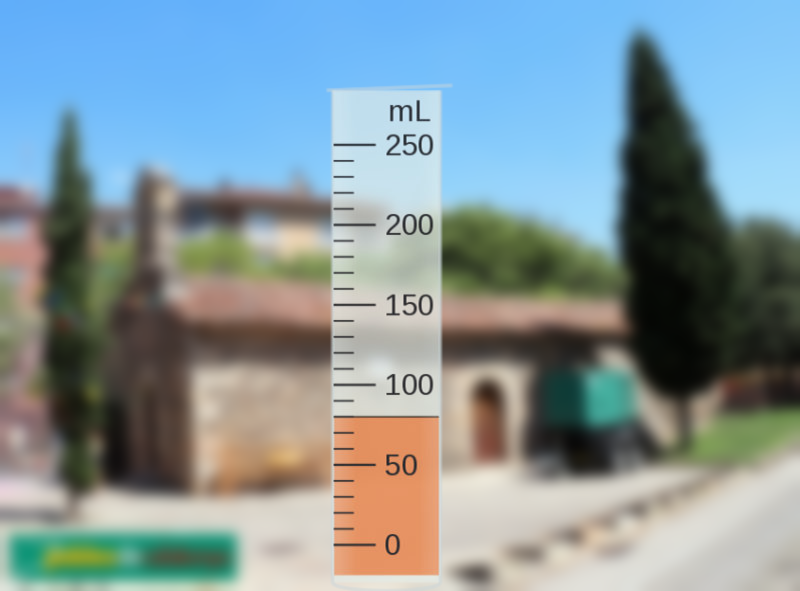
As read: {"value": 80, "unit": "mL"}
